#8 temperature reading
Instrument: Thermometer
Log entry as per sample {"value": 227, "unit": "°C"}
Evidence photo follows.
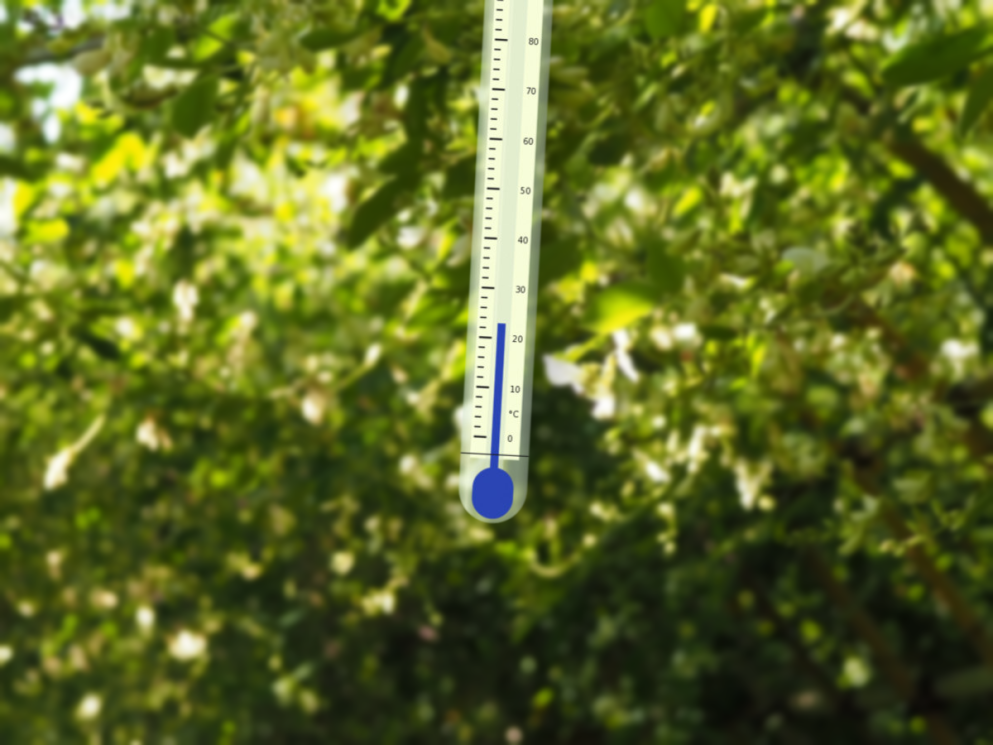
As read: {"value": 23, "unit": "°C"}
